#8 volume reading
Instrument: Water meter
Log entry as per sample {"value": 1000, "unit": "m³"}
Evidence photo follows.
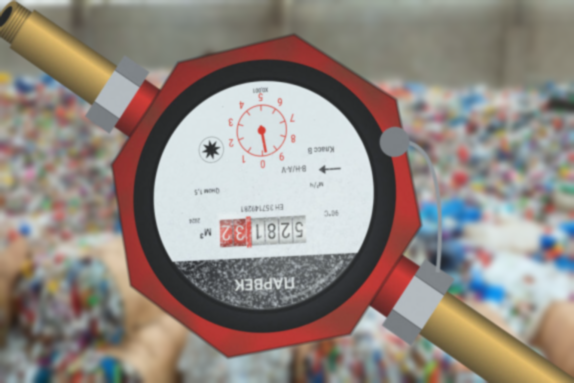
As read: {"value": 5281.319, "unit": "m³"}
